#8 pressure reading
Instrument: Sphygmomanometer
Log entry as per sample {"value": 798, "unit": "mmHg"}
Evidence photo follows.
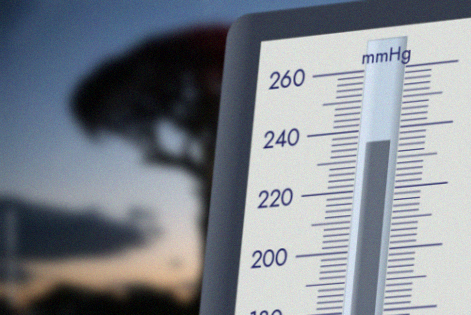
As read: {"value": 236, "unit": "mmHg"}
